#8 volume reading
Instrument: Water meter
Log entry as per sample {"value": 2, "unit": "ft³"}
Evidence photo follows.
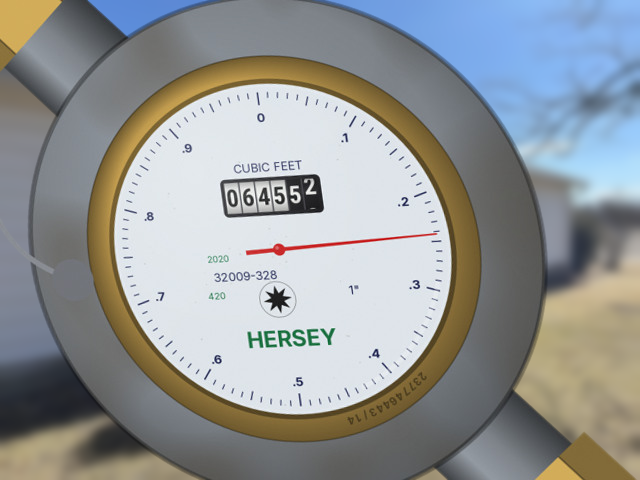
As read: {"value": 64552.24, "unit": "ft³"}
